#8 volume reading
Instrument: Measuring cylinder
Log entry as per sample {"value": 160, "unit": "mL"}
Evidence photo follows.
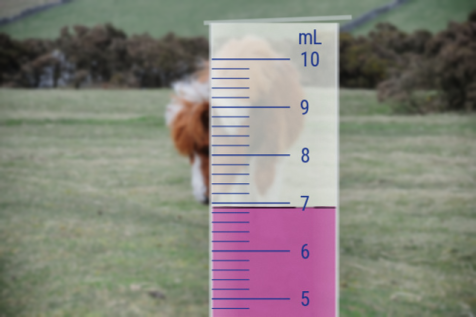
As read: {"value": 6.9, "unit": "mL"}
